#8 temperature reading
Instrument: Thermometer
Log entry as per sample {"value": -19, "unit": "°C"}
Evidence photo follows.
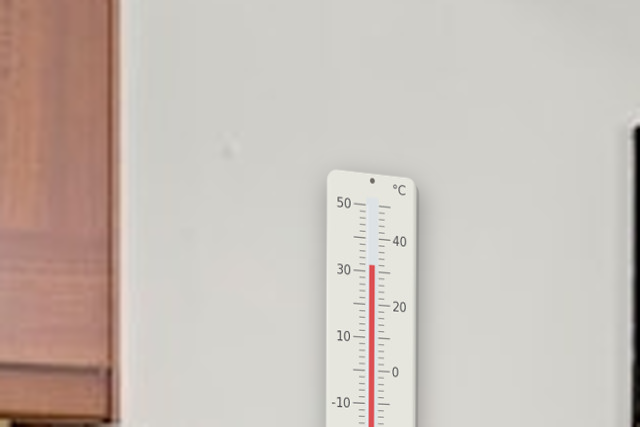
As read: {"value": 32, "unit": "°C"}
